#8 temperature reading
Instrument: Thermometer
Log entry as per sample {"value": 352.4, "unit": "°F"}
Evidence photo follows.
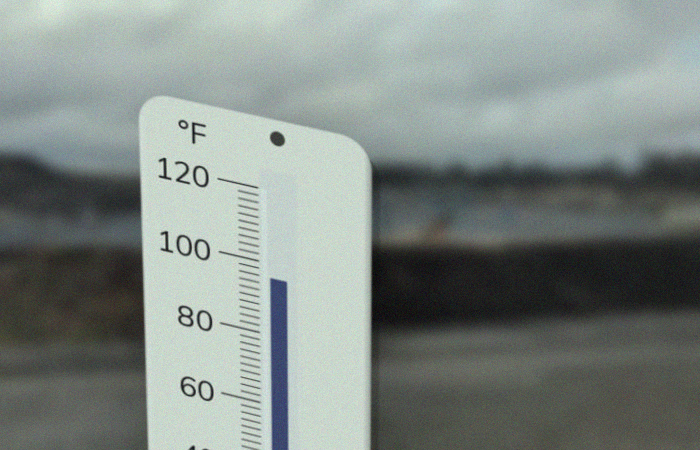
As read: {"value": 96, "unit": "°F"}
